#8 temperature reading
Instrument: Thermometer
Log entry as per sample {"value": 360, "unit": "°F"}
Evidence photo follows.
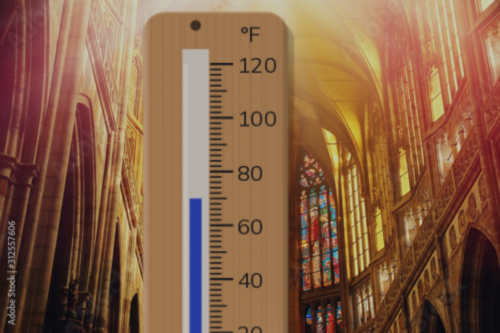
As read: {"value": 70, "unit": "°F"}
